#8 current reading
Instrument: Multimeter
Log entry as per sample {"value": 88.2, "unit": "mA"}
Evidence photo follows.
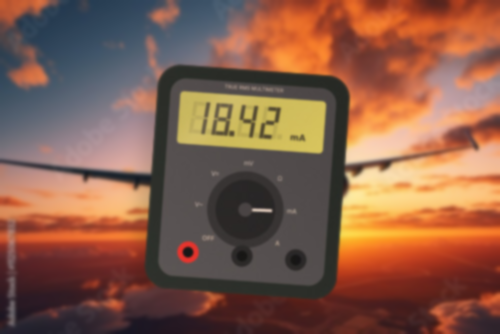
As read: {"value": 18.42, "unit": "mA"}
